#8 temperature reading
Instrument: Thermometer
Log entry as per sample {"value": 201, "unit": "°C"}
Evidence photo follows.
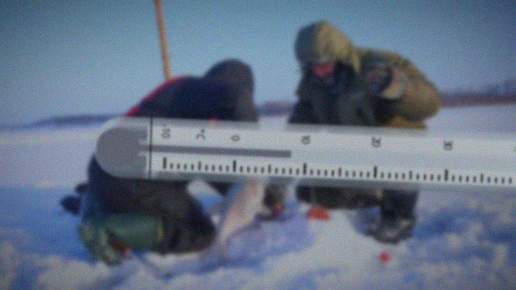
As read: {"value": 8, "unit": "°C"}
